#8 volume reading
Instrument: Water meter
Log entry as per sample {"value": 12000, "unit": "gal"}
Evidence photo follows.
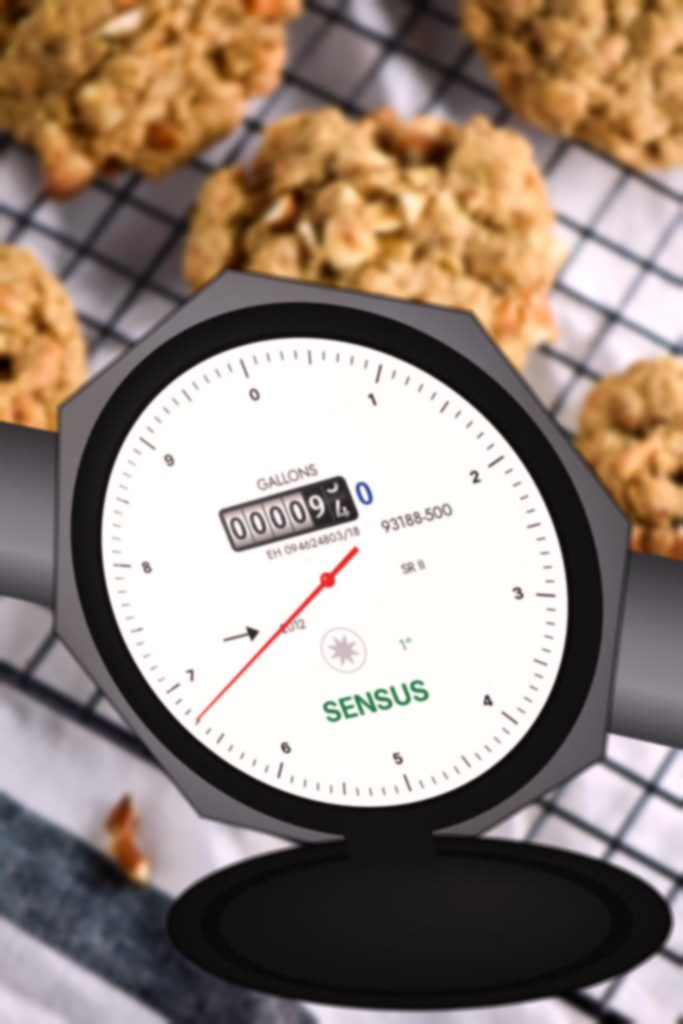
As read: {"value": 936.7, "unit": "gal"}
